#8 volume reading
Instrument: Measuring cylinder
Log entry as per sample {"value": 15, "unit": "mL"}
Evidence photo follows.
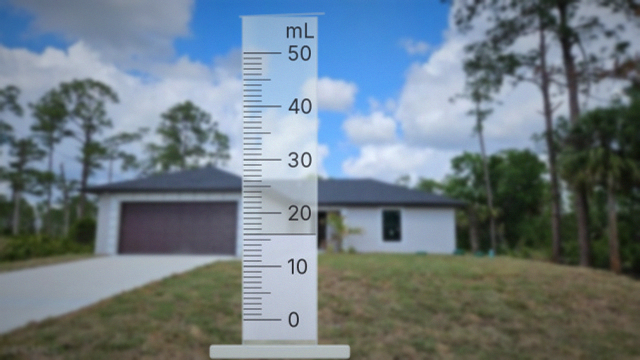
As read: {"value": 16, "unit": "mL"}
